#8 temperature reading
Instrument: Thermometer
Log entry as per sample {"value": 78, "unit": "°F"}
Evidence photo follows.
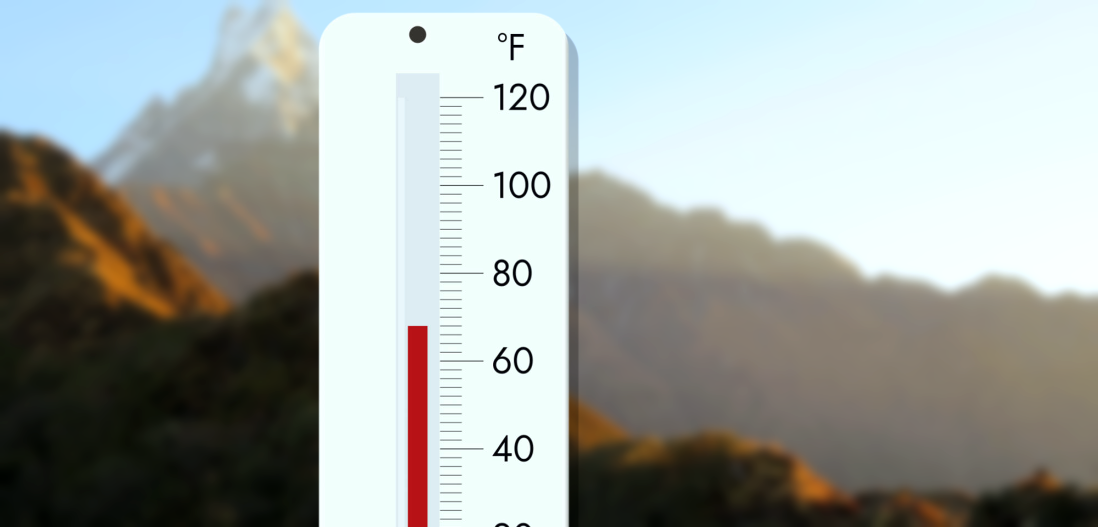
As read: {"value": 68, "unit": "°F"}
